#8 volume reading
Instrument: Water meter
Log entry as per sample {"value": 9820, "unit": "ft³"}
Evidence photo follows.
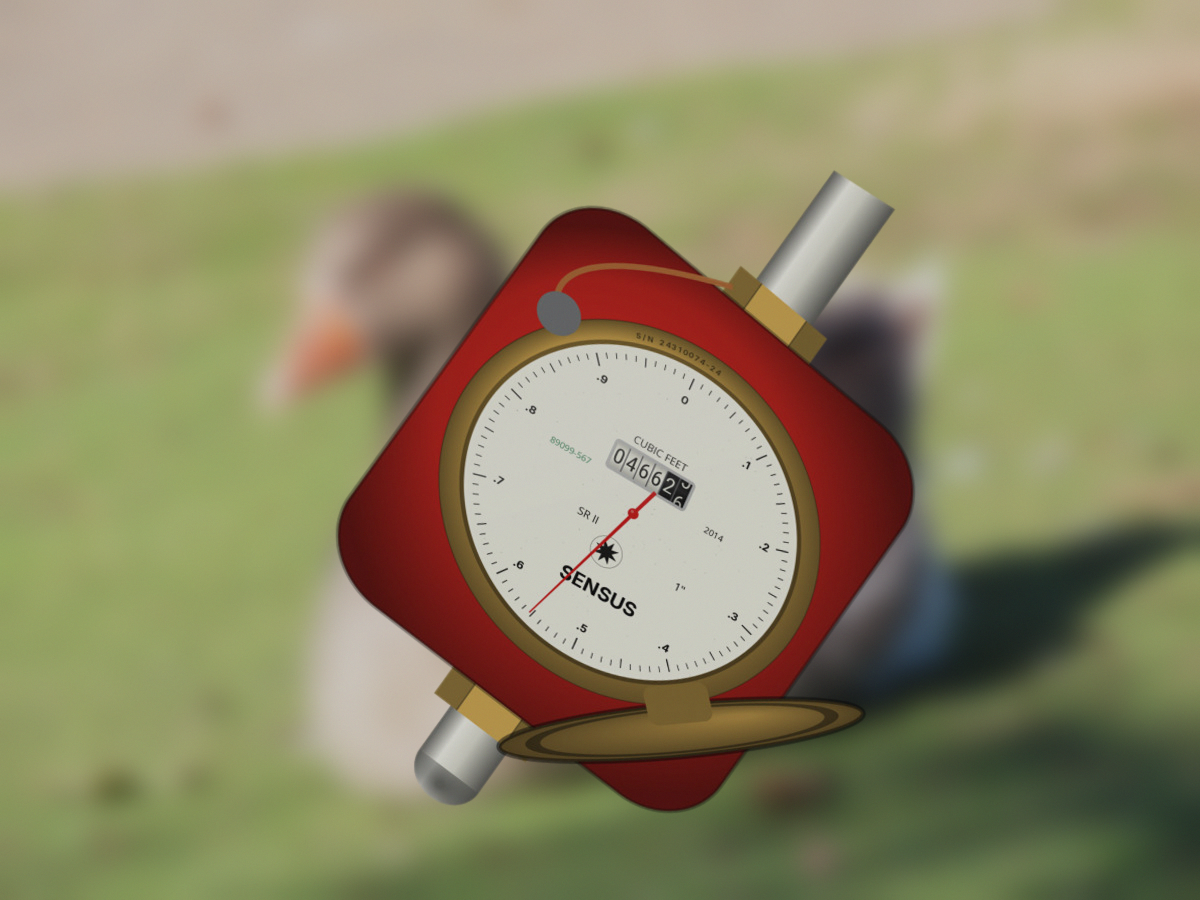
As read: {"value": 46625.55, "unit": "ft³"}
